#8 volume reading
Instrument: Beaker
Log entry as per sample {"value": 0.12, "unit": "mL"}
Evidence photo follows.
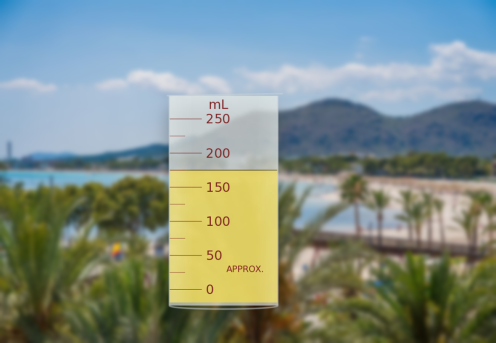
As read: {"value": 175, "unit": "mL"}
